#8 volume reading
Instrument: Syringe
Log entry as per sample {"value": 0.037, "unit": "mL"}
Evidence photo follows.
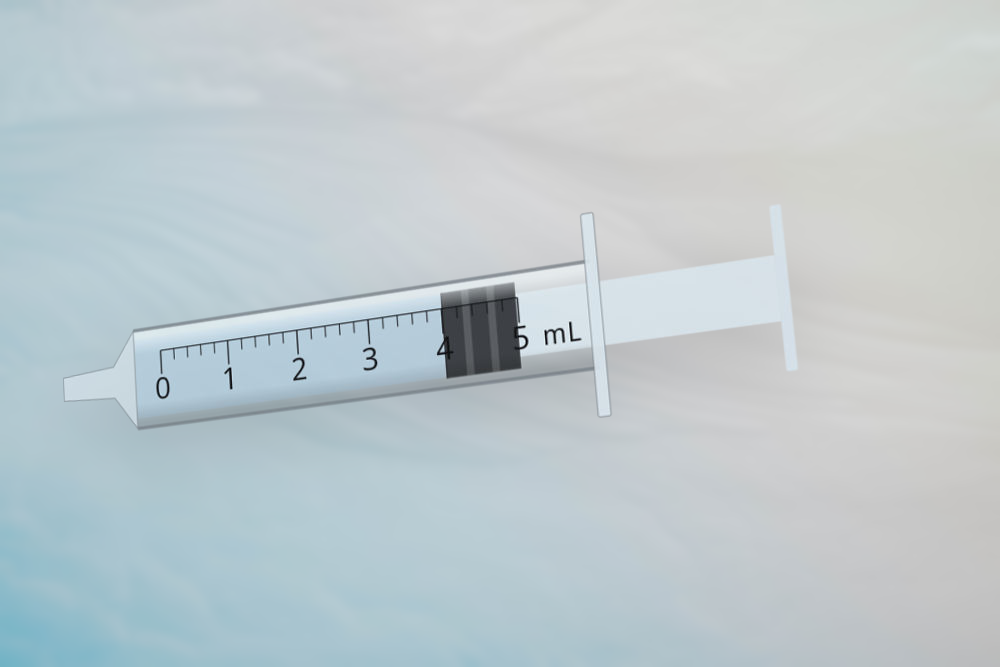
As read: {"value": 4, "unit": "mL"}
